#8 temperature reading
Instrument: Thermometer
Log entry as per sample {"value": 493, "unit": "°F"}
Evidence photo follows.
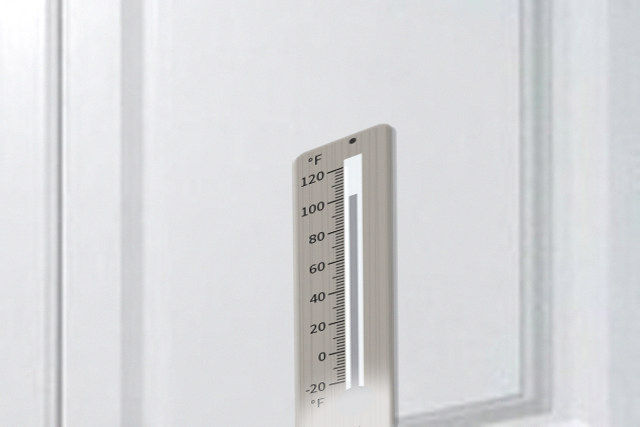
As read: {"value": 100, "unit": "°F"}
